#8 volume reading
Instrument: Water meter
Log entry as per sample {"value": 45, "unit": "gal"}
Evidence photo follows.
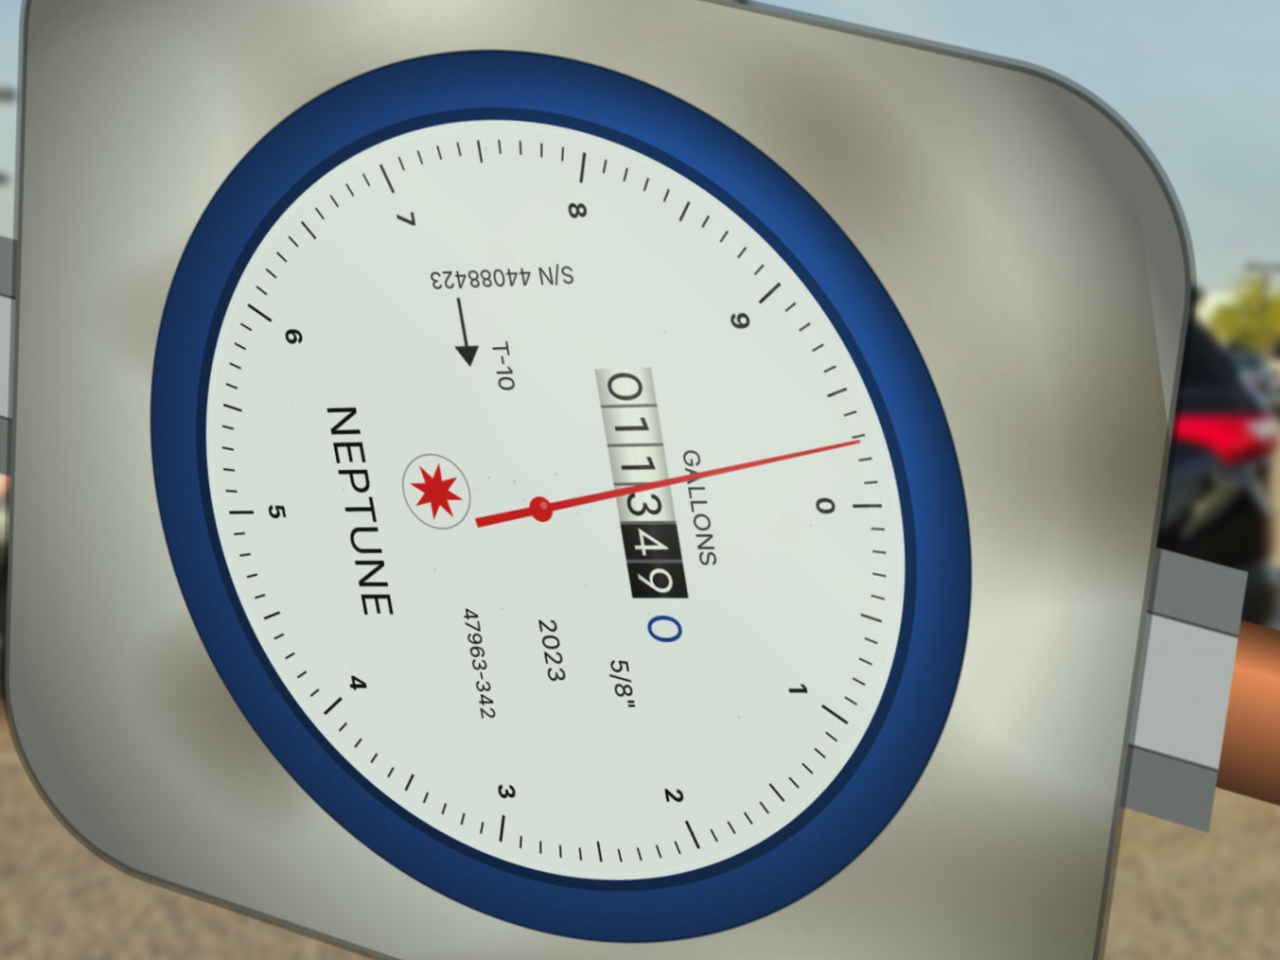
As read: {"value": 113489.7, "unit": "gal"}
